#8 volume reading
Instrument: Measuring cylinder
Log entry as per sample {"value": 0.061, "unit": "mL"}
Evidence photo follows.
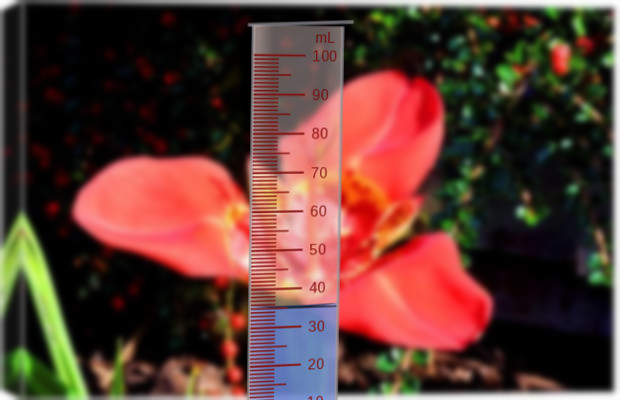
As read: {"value": 35, "unit": "mL"}
